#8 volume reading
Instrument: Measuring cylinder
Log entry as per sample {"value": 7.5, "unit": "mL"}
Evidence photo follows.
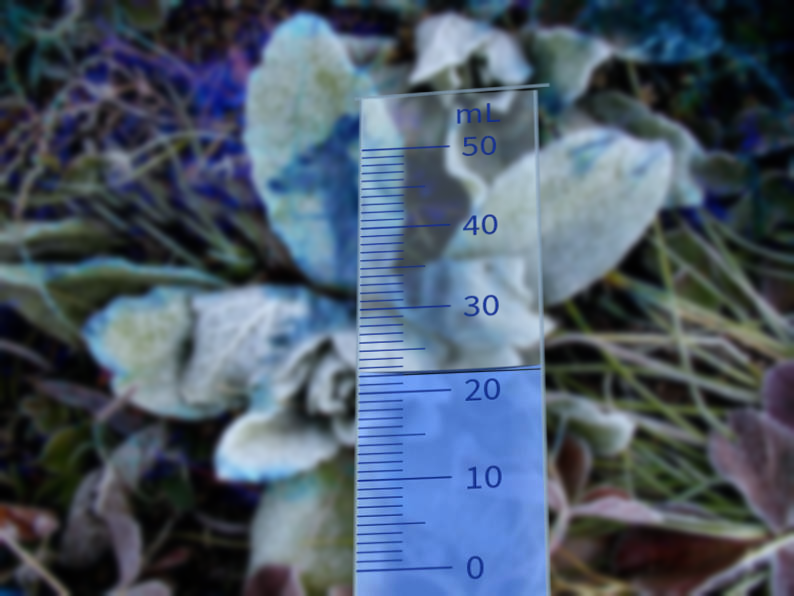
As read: {"value": 22, "unit": "mL"}
